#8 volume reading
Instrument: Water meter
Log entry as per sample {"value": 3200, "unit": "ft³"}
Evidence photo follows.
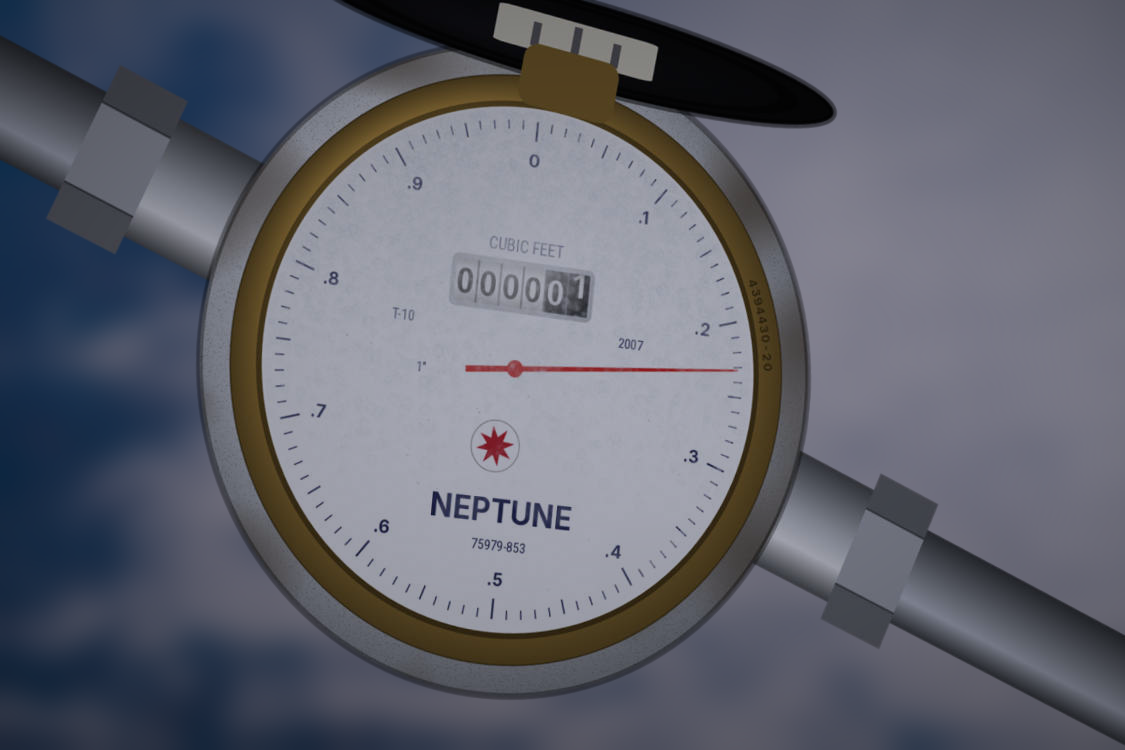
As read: {"value": 1.23, "unit": "ft³"}
